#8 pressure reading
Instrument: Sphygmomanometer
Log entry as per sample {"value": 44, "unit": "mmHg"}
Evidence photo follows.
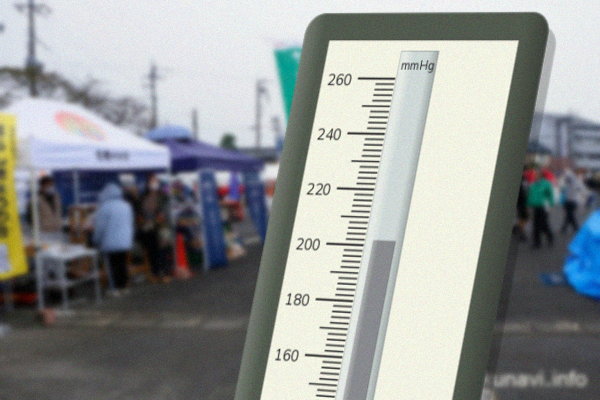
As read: {"value": 202, "unit": "mmHg"}
